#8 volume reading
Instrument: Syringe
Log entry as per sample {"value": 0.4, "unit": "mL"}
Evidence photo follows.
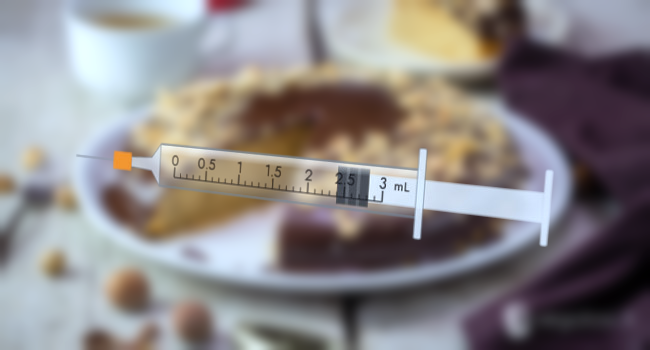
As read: {"value": 2.4, "unit": "mL"}
